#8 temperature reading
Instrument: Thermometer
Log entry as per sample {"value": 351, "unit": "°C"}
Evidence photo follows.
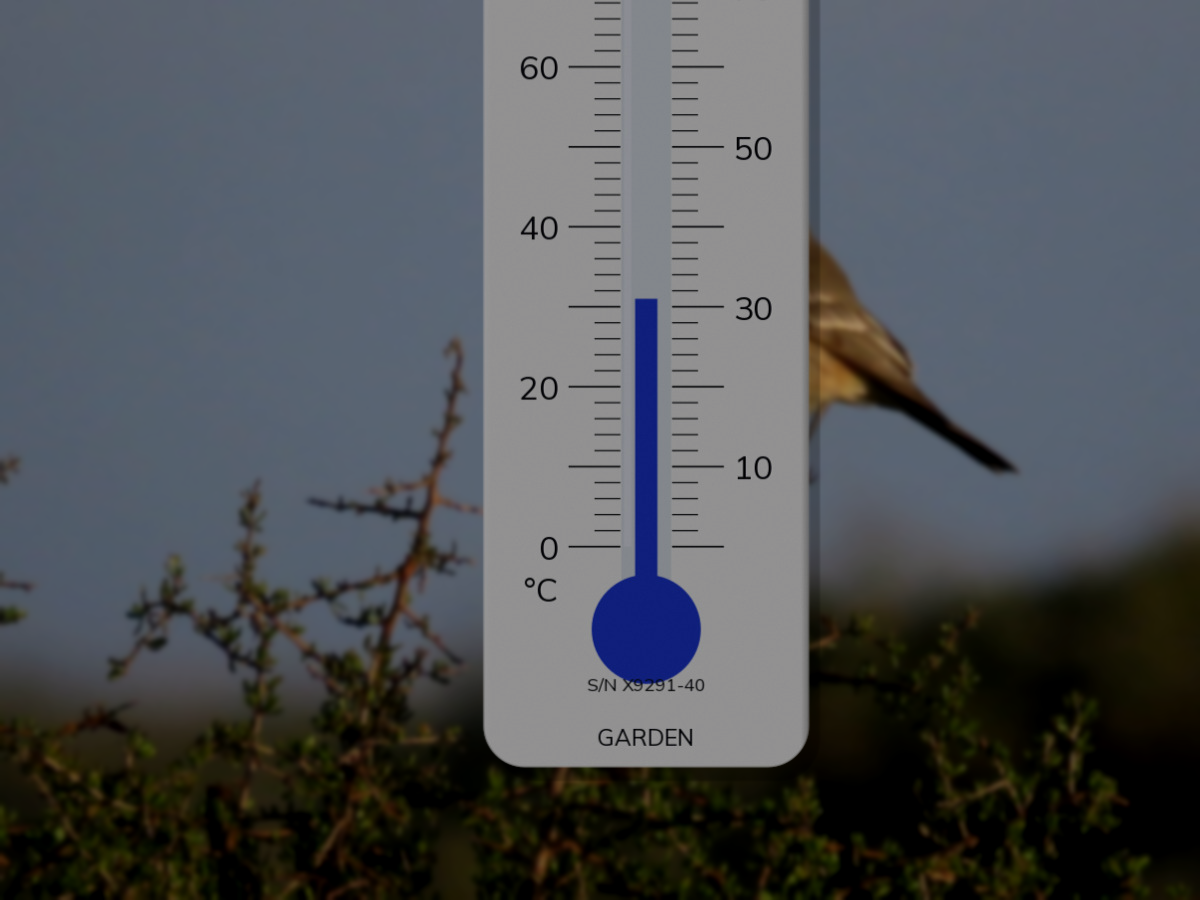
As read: {"value": 31, "unit": "°C"}
